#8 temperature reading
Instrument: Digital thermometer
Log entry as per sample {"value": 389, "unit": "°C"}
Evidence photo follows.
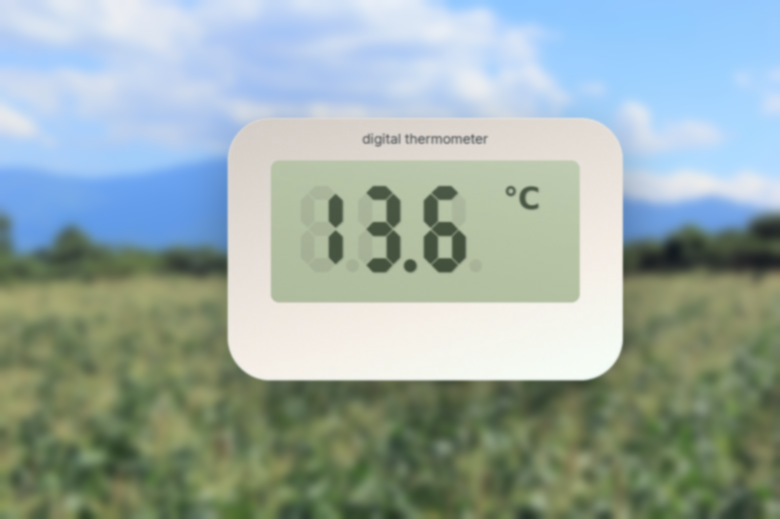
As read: {"value": 13.6, "unit": "°C"}
